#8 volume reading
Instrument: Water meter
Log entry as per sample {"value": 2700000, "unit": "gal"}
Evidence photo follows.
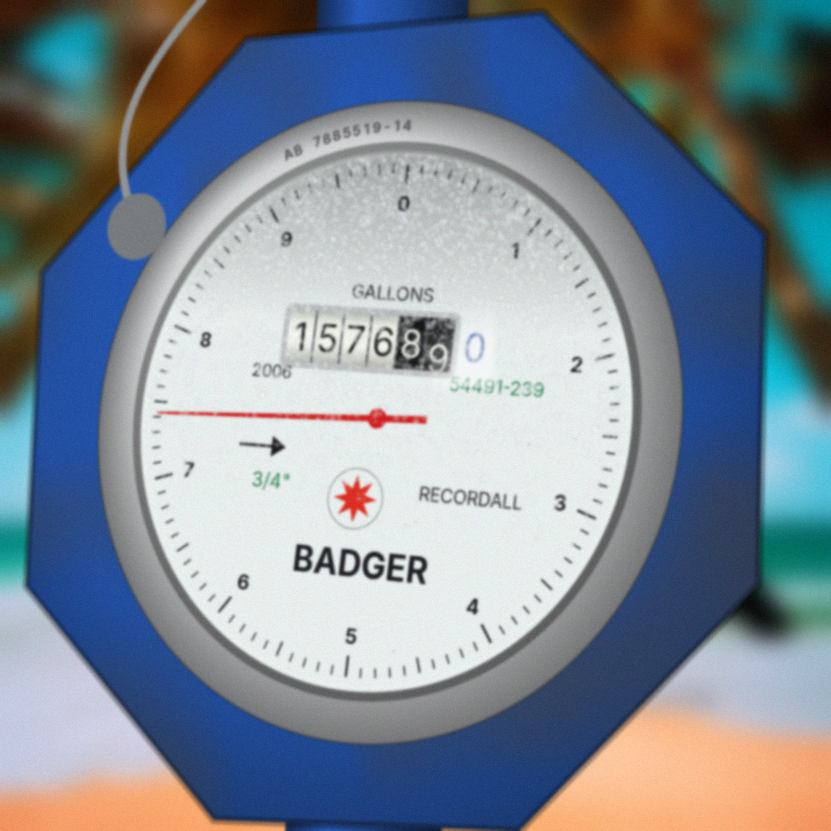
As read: {"value": 1576887.4, "unit": "gal"}
